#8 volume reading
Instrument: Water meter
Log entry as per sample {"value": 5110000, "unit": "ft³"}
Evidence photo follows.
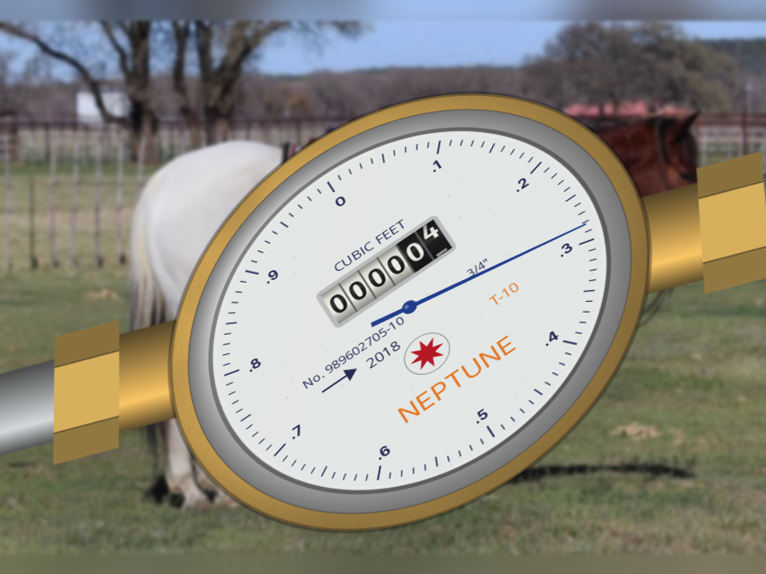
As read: {"value": 4.28, "unit": "ft³"}
